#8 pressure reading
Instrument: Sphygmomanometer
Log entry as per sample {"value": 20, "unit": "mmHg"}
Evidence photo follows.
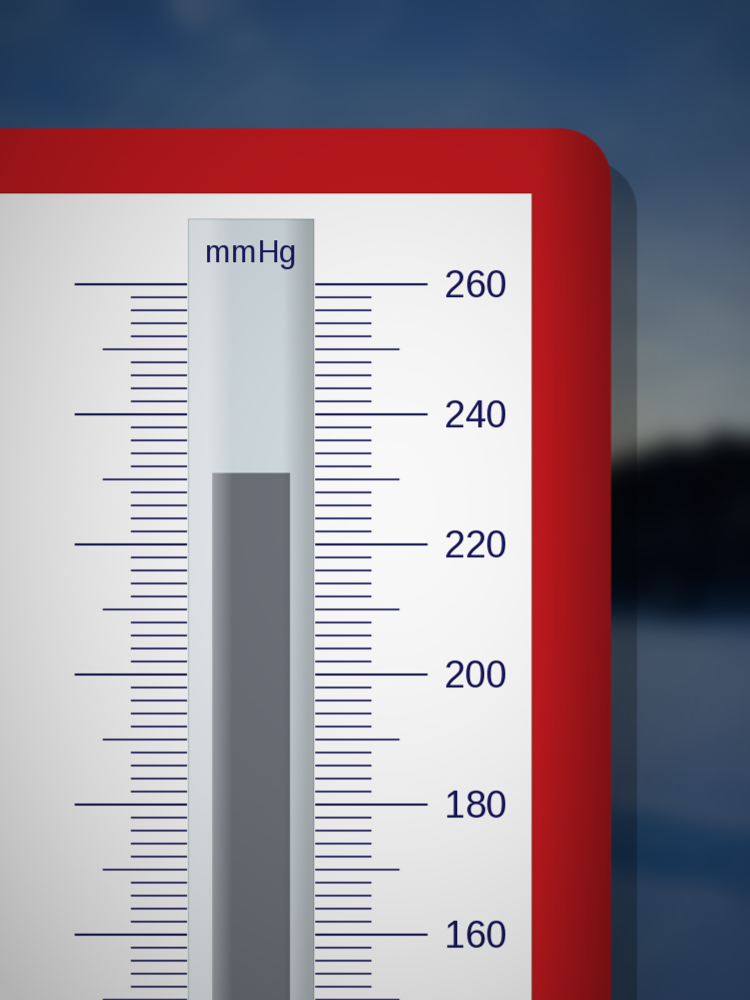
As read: {"value": 231, "unit": "mmHg"}
